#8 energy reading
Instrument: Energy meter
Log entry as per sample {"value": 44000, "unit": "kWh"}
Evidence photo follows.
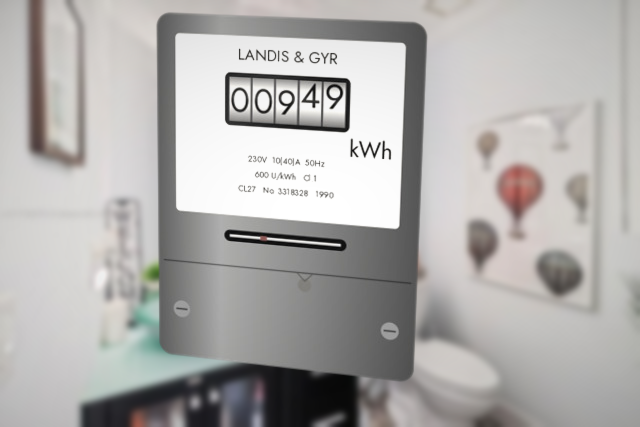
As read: {"value": 949, "unit": "kWh"}
